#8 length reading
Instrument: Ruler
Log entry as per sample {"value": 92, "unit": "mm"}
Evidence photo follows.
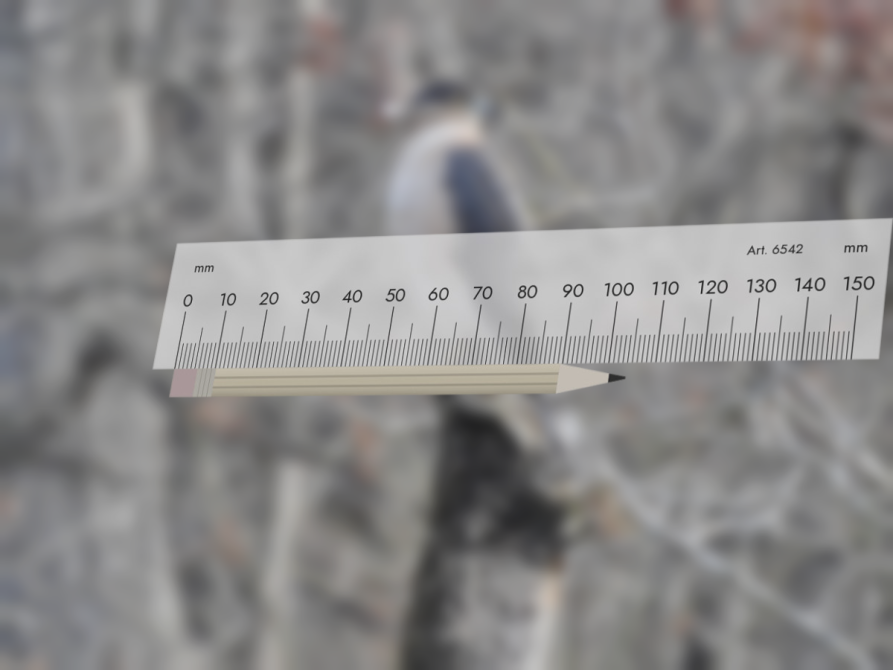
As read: {"value": 104, "unit": "mm"}
